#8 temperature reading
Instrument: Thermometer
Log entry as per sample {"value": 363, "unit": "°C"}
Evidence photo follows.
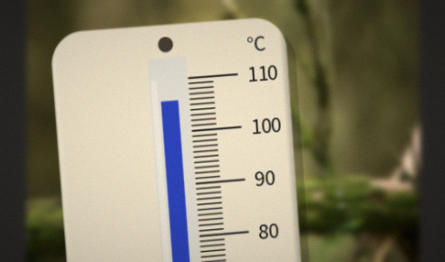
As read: {"value": 106, "unit": "°C"}
